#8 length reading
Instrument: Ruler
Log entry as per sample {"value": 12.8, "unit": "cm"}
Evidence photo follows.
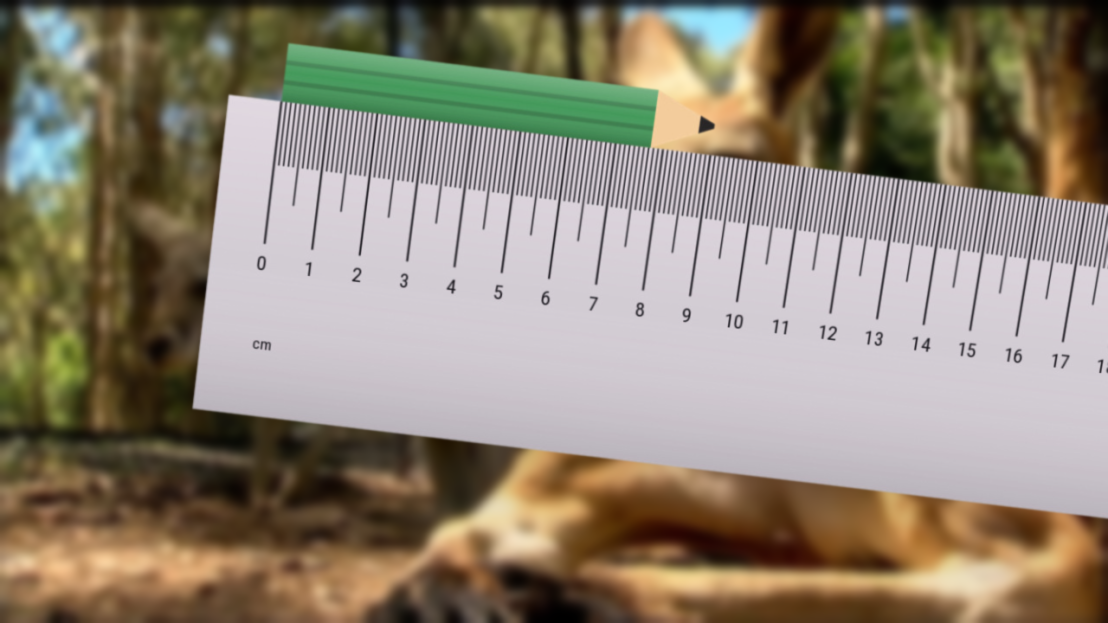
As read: {"value": 9, "unit": "cm"}
